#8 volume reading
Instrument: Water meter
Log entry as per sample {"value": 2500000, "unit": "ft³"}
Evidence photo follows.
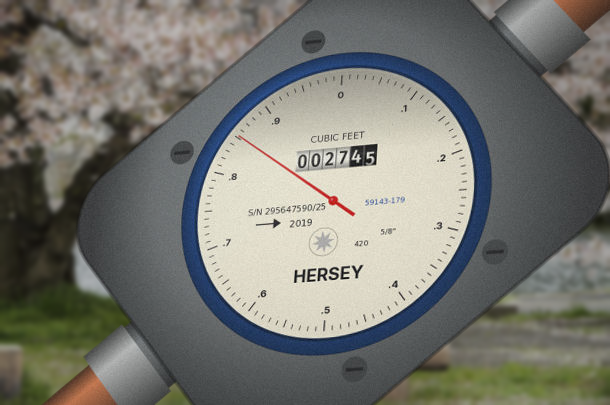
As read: {"value": 2744.85, "unit": "ft³"}
